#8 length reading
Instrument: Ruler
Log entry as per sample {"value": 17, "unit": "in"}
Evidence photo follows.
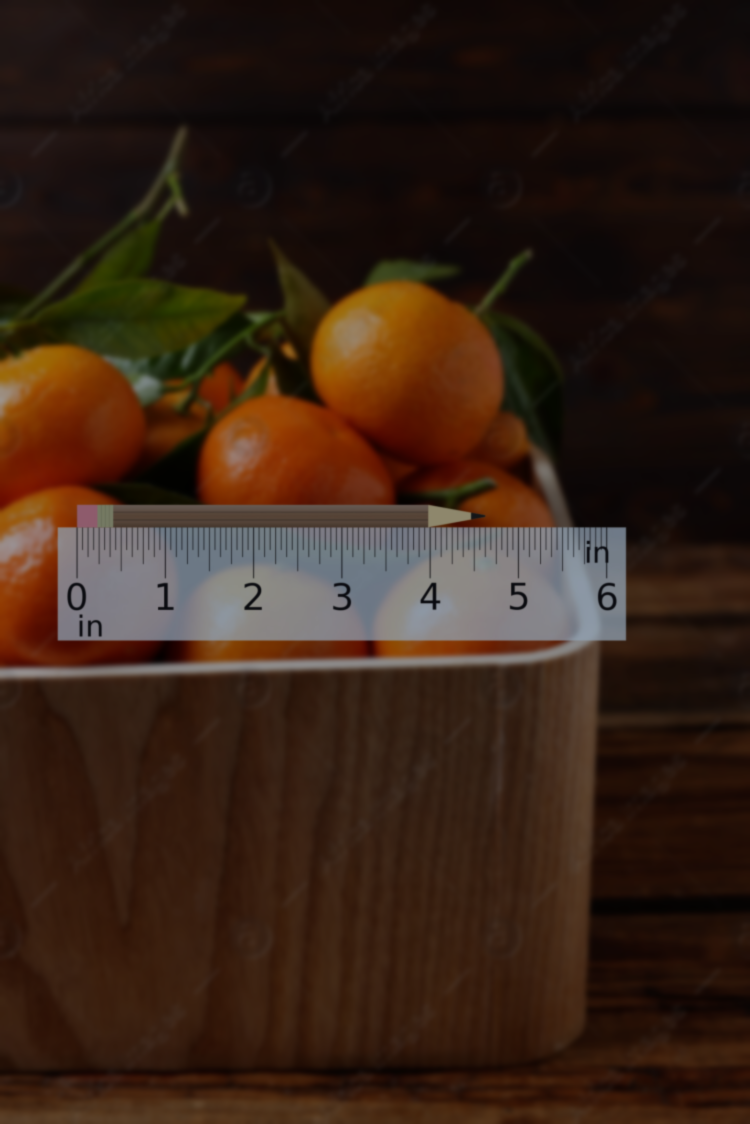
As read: {"value": 4.625, "unit": "in"}
